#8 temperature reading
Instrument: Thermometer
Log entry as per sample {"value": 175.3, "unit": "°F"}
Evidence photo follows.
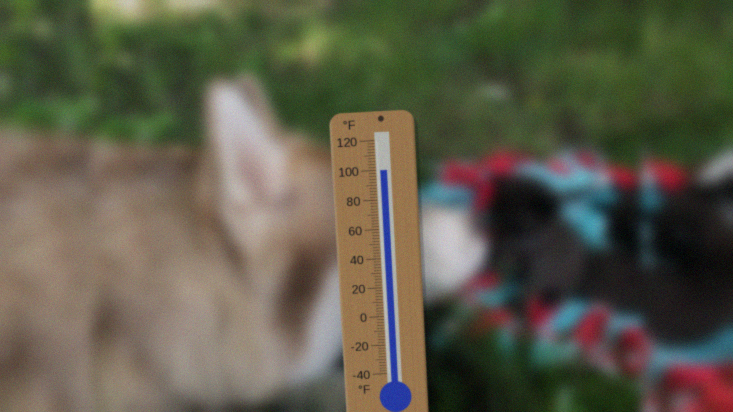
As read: {"value": 100, "unit": "°F"}
